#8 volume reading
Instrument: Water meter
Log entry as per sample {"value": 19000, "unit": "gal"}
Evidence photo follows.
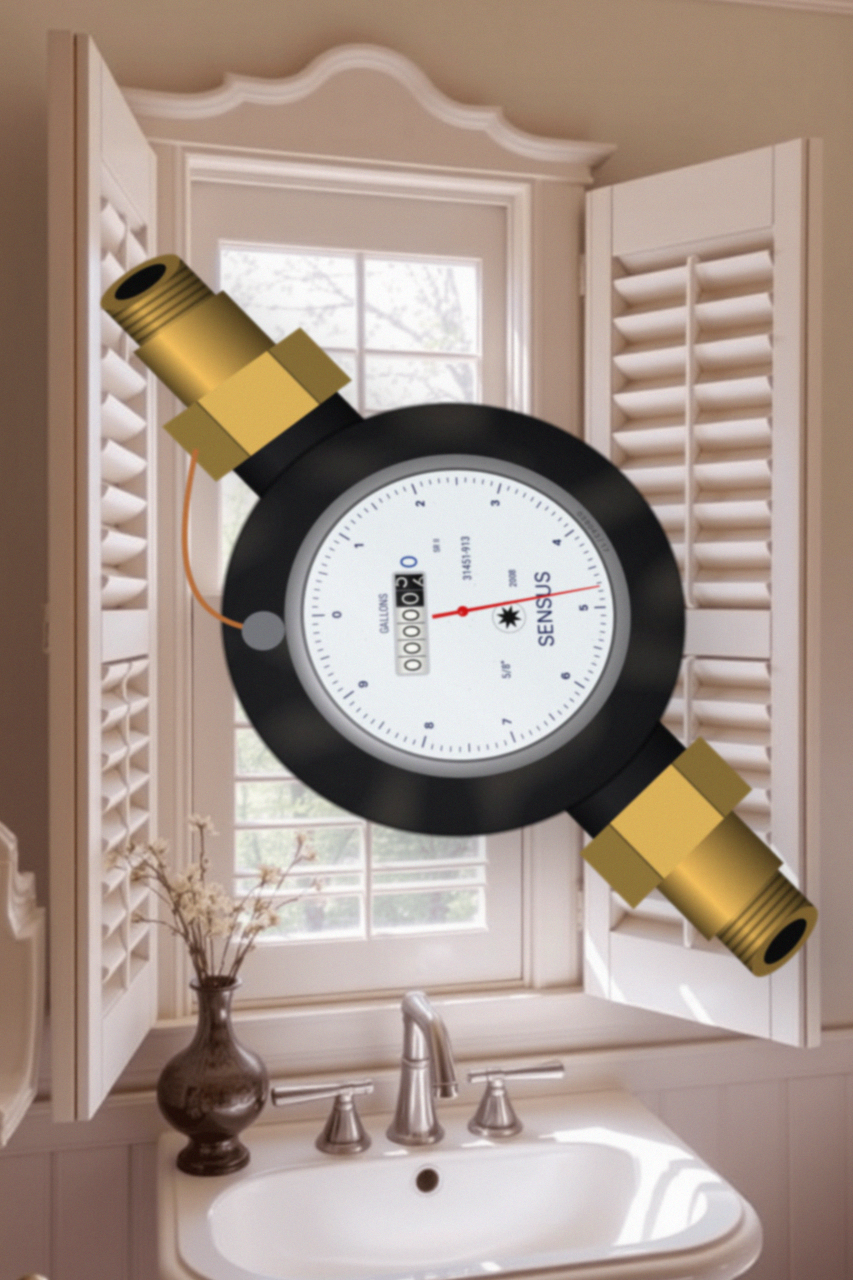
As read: {"value": 54.7, "unit": "gal"}
